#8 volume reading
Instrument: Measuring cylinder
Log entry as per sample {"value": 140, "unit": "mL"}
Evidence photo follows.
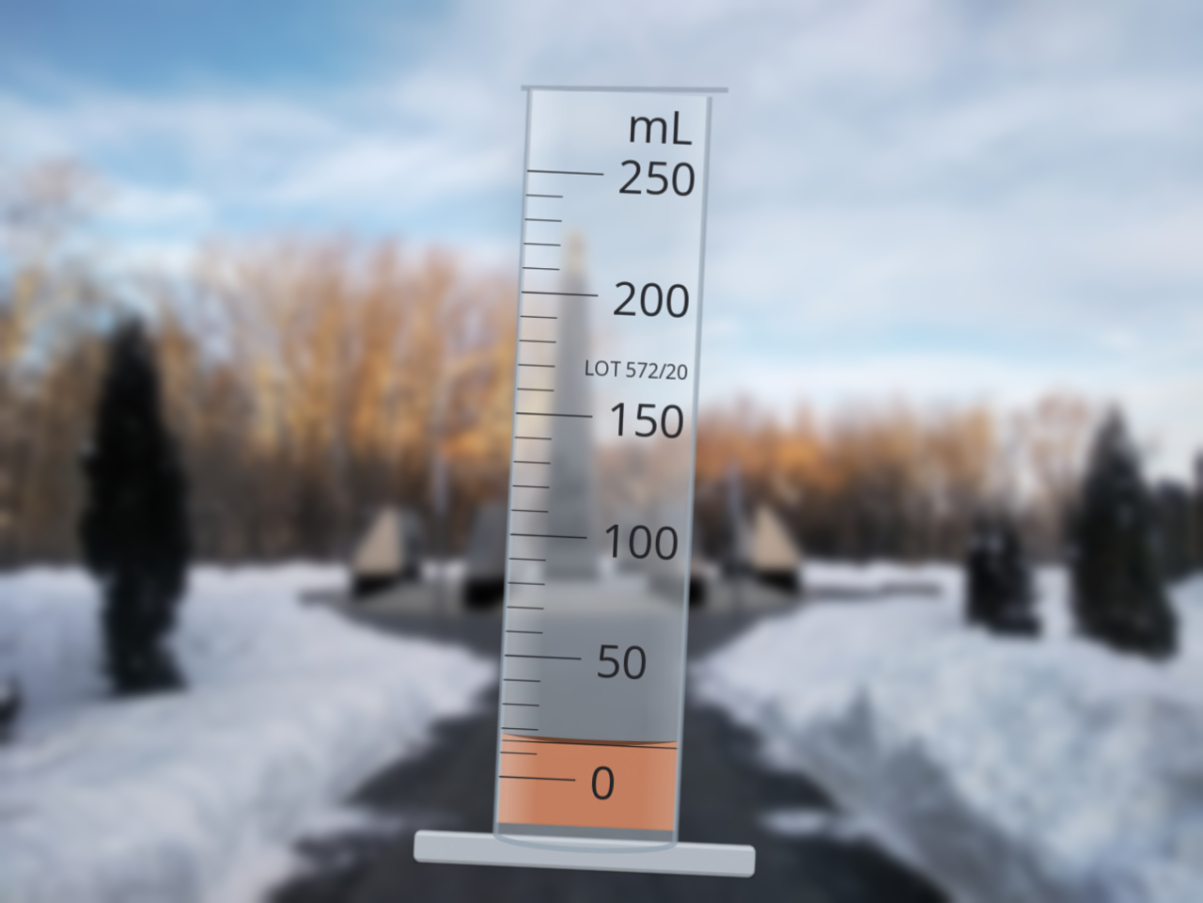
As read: {"value": 15, "unit": "mL"}
